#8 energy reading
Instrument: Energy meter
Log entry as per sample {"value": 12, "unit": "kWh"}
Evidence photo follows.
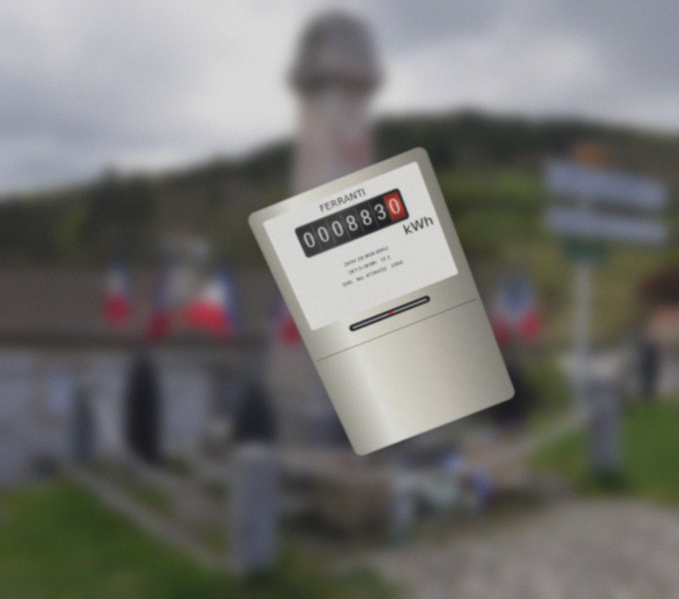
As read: {"value": 883.0, "unit": "kWh"}
